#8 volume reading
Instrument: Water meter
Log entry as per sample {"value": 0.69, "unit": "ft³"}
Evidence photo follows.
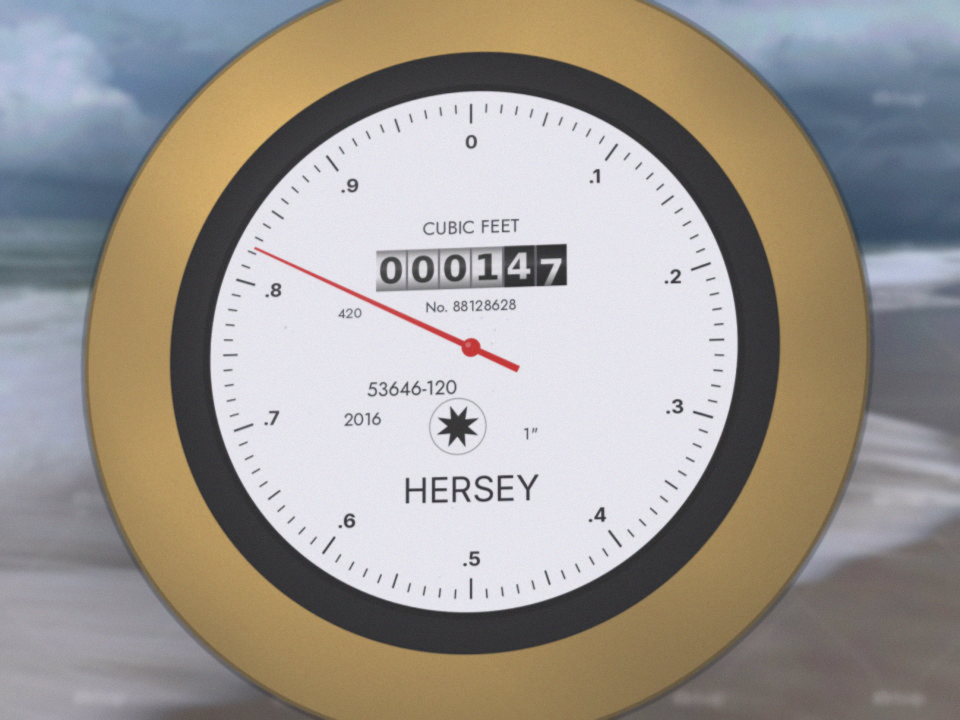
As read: {"value": 146.82, "unit": "ft³"}
